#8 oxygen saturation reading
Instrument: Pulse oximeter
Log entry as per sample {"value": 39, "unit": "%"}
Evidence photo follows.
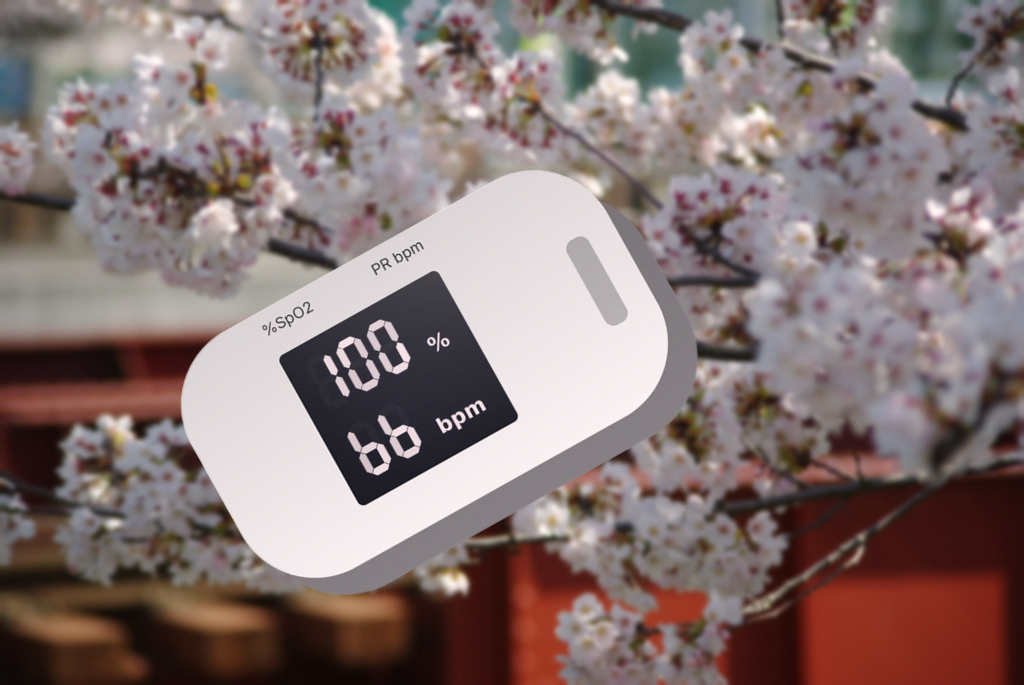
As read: {"value": 100, "unit": "%"}
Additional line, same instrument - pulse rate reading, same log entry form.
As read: {"value": 66, "unit": "bpm"}
